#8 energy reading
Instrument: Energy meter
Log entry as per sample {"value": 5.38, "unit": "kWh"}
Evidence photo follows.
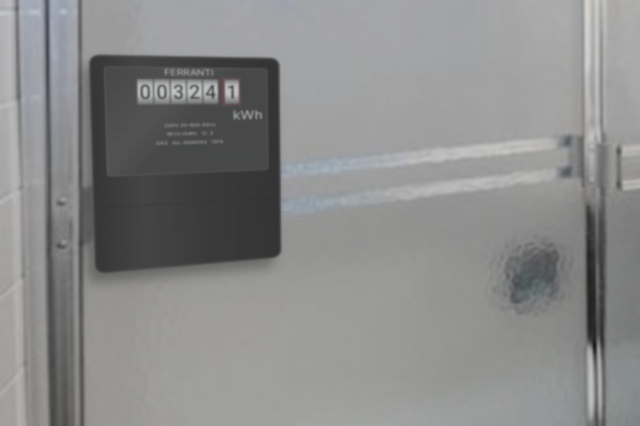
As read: {"value": 324.1, "unit": "kWh"}
